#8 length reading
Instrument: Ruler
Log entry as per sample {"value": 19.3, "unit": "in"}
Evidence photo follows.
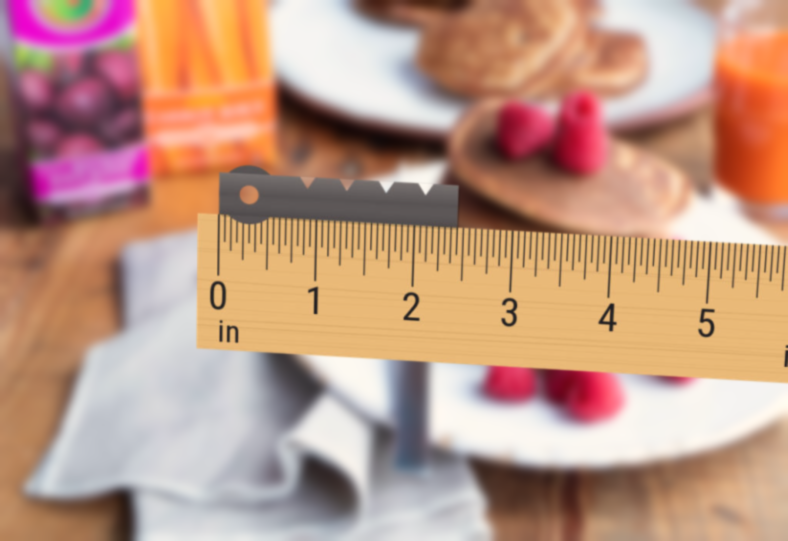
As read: {"value": 2.4375, "unit": "in"}
